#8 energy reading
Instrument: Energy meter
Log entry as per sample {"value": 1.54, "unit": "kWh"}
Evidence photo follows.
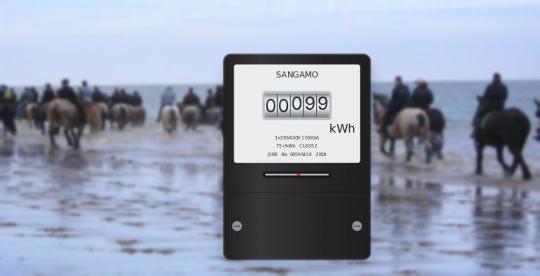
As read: {"value": 99, "unit": "kWh"}
